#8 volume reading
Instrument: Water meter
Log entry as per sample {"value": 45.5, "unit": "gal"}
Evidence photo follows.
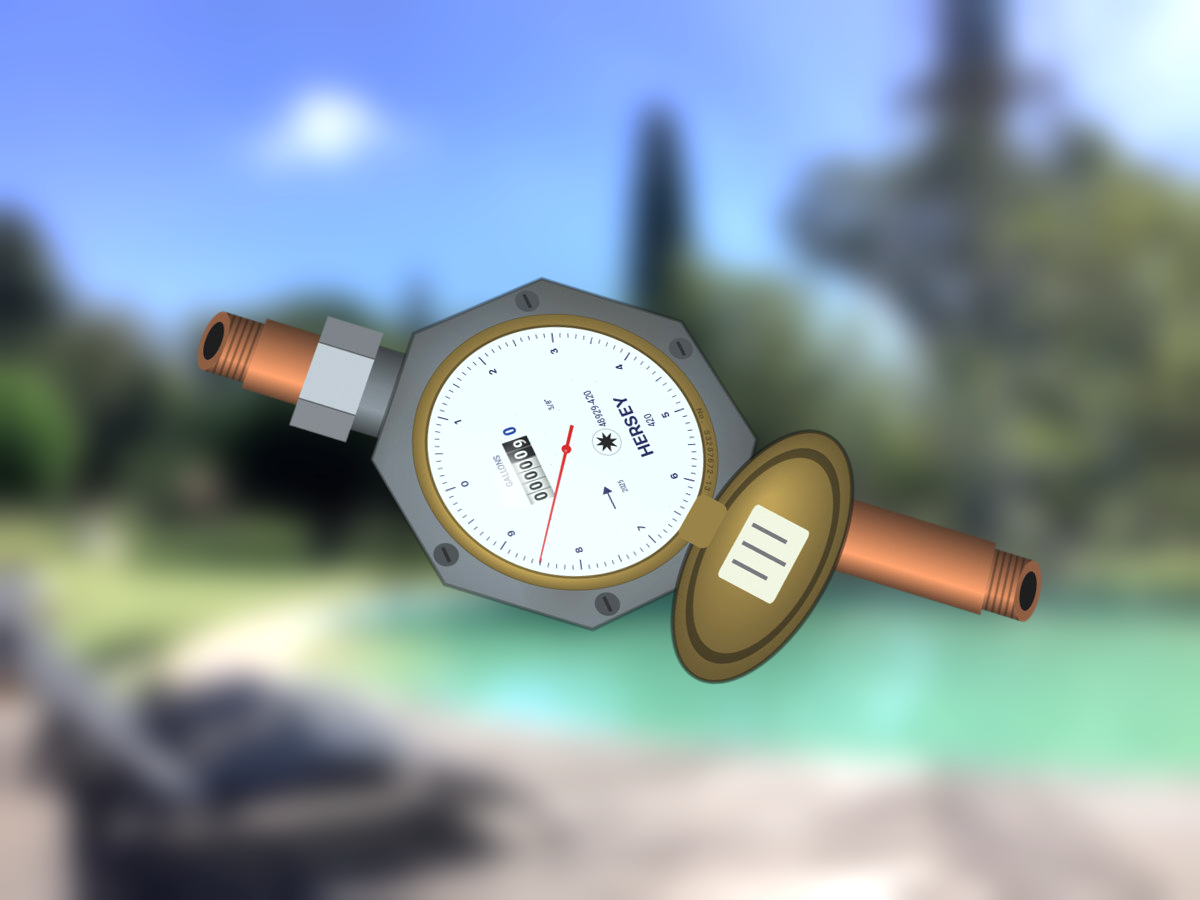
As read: {"value": 88.5, "unit": "gal"}
